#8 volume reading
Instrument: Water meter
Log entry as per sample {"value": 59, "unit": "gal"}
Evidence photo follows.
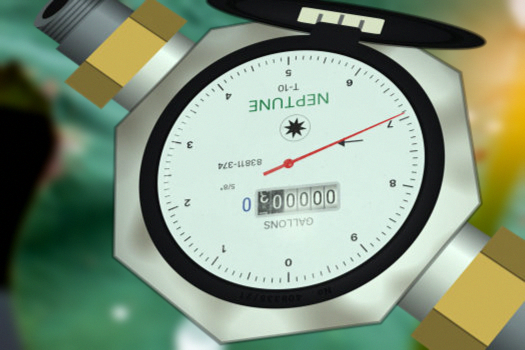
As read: {"value": 26.9, "unit": "gal"}
